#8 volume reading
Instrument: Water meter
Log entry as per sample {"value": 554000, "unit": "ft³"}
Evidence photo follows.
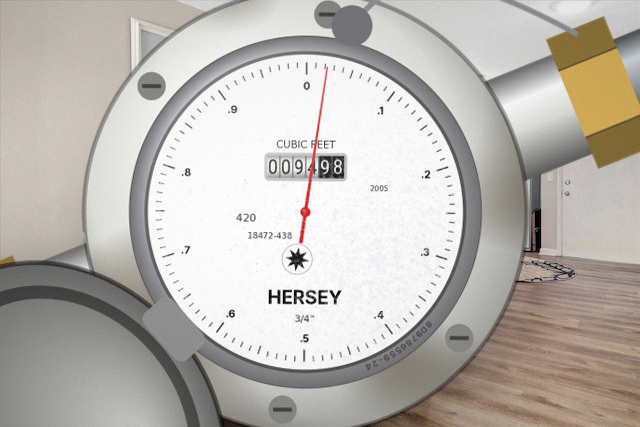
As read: {"value": 9498.02, "unit": "ft³"}
